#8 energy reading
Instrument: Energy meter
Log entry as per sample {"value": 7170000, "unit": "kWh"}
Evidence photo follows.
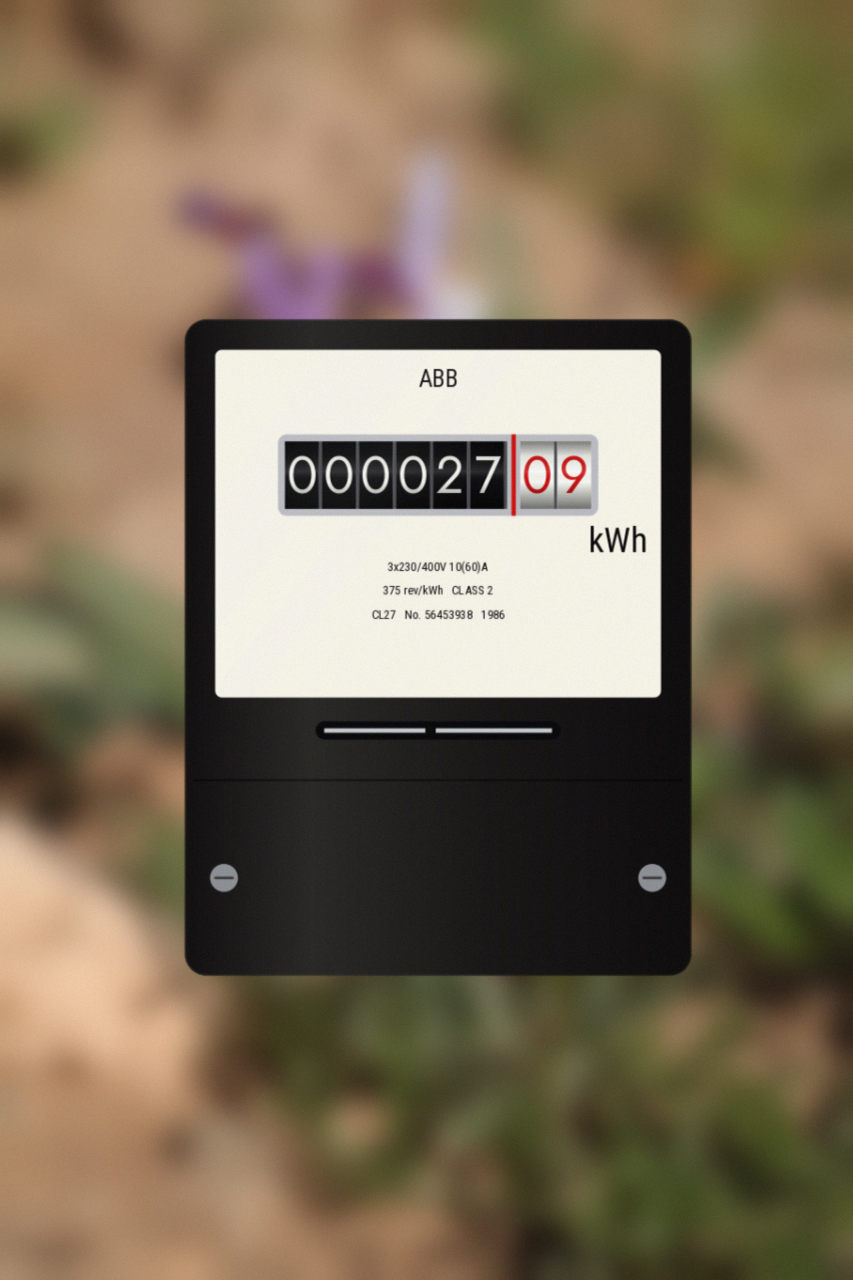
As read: {"value": 27.09, "unit": "kWh"}
